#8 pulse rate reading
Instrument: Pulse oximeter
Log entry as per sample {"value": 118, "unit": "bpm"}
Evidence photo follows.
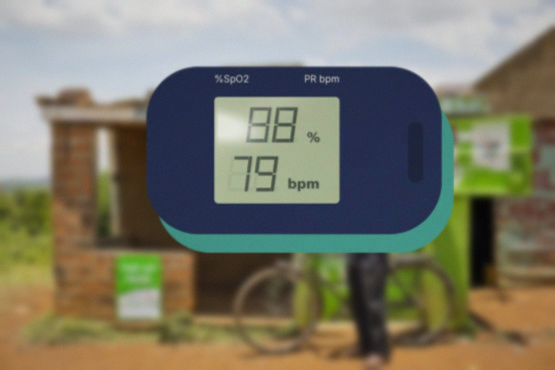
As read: {"value": 79, "unit": "bpm"}
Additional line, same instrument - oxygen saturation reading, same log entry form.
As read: {"value": 88, "unit": "%"}
